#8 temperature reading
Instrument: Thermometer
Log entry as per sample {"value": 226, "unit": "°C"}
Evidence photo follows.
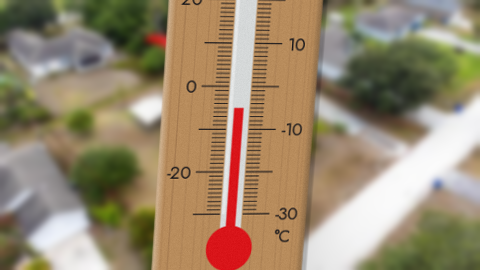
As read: {"value": -5, "unit": "°C"}
